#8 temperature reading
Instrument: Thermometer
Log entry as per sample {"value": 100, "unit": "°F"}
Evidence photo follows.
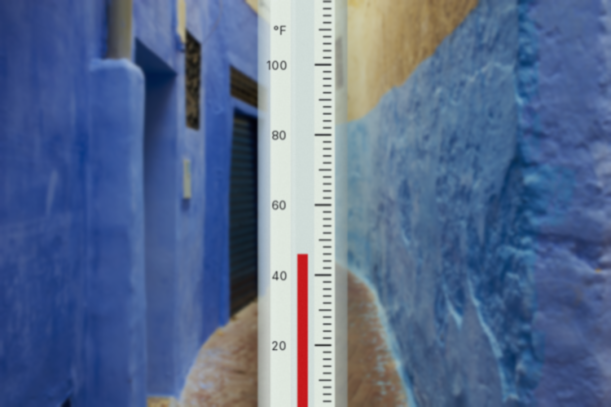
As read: {"value": 46, "unit": "°F"}
